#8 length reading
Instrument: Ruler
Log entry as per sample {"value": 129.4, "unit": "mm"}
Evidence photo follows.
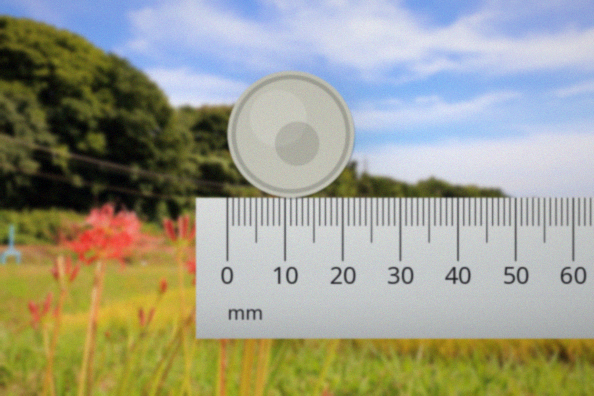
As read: {"value": 22, "unit": "mm"}
